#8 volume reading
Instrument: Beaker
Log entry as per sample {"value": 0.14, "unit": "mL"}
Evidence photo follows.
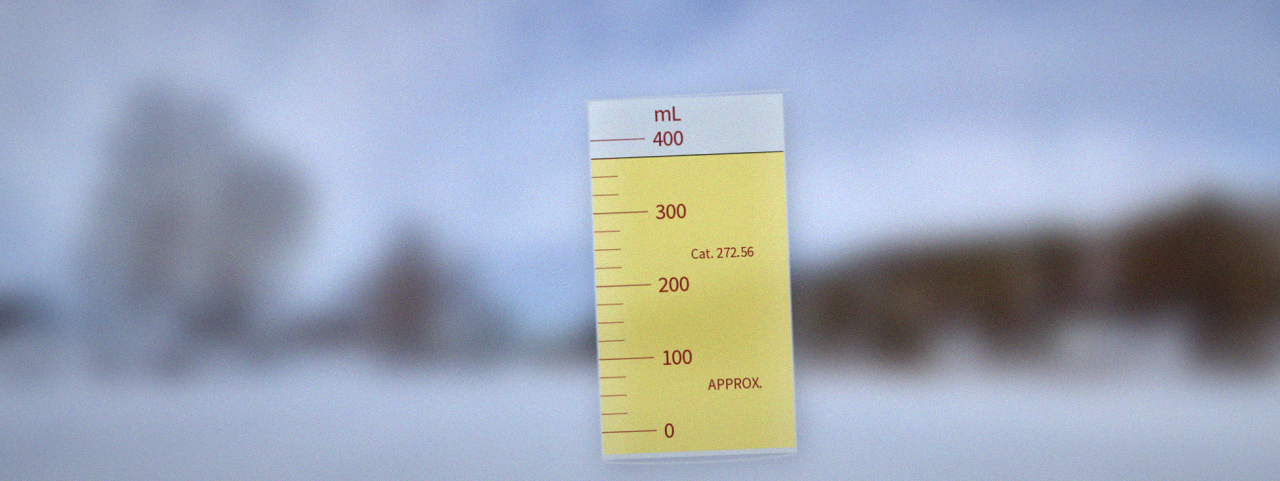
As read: {"value": 375, "unit": "mL"}
